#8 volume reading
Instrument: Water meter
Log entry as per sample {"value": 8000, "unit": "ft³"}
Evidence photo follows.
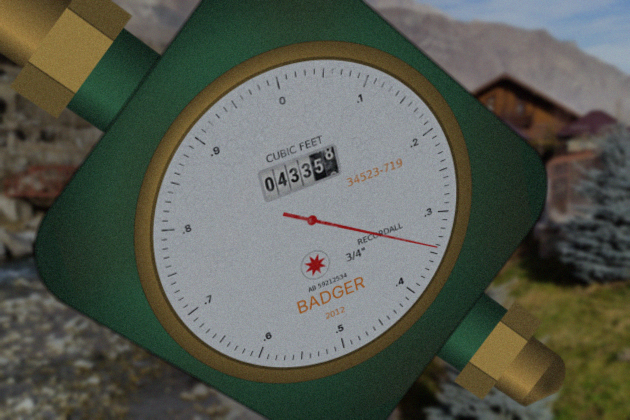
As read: {"value": 43358.34, "unit": "ft³"}
